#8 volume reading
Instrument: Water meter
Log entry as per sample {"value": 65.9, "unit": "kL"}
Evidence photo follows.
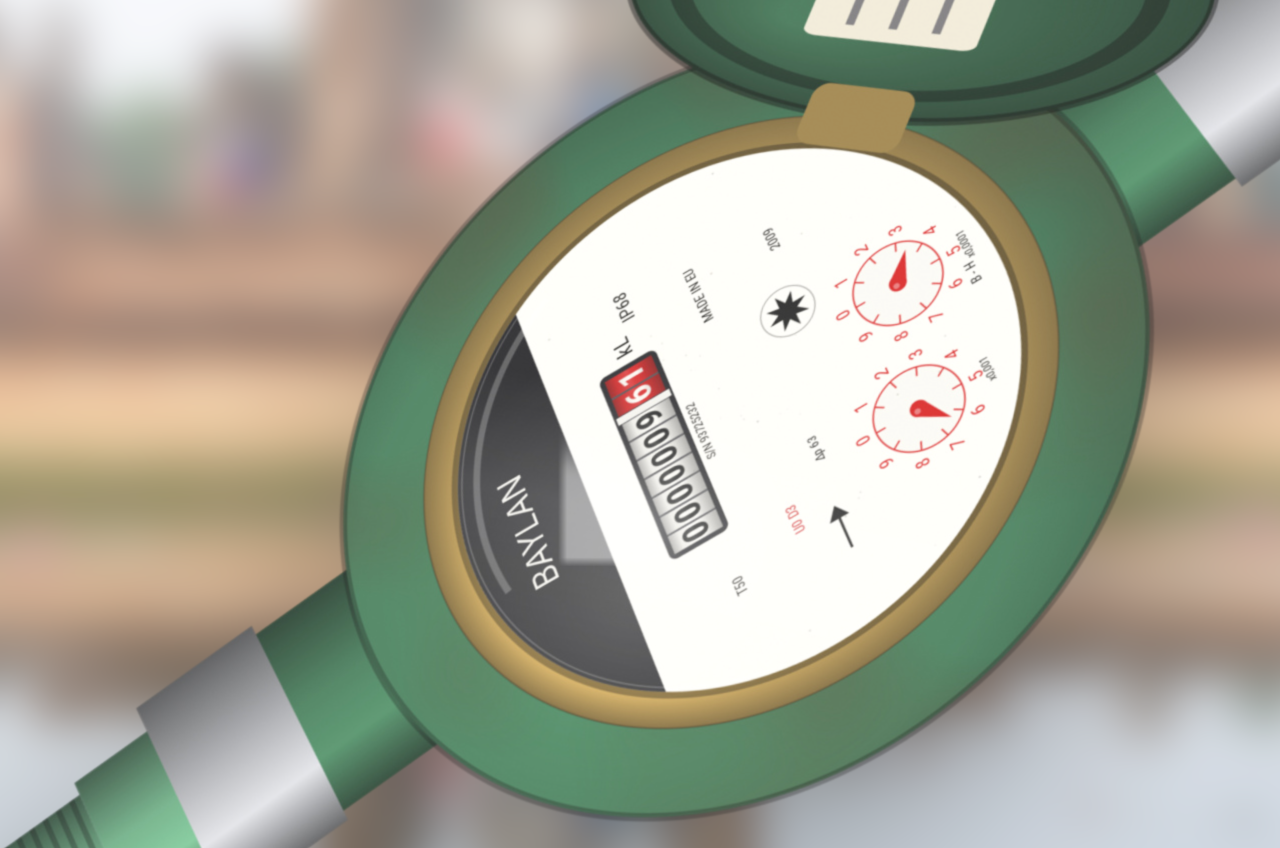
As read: {"value": 9.6163, "unit": "kL"}
